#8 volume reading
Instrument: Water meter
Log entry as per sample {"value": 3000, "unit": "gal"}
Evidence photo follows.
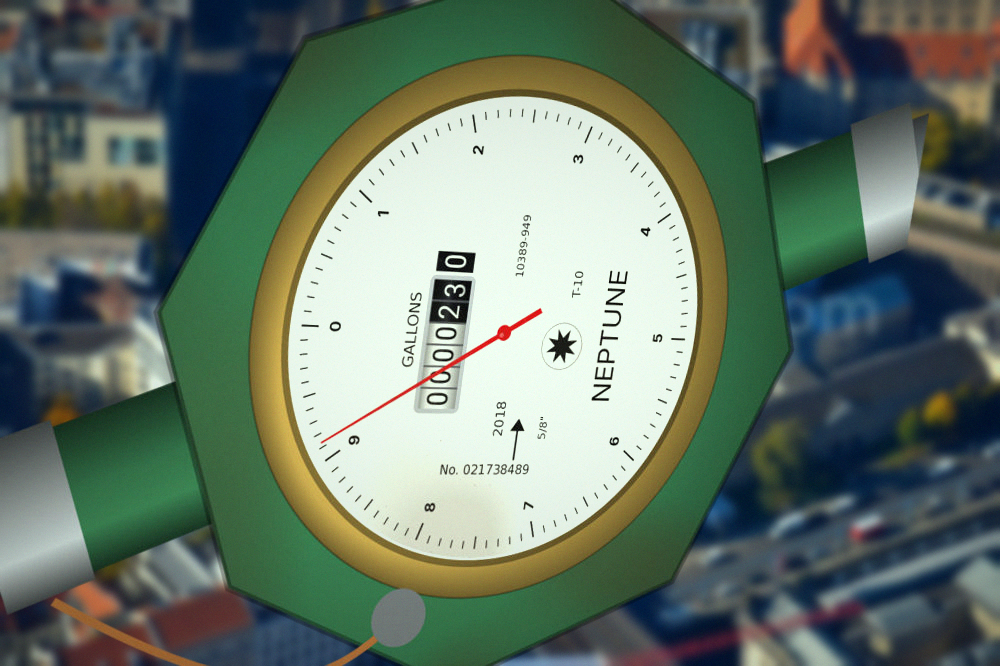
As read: {"value": 229.1, "unit": "gal"}
